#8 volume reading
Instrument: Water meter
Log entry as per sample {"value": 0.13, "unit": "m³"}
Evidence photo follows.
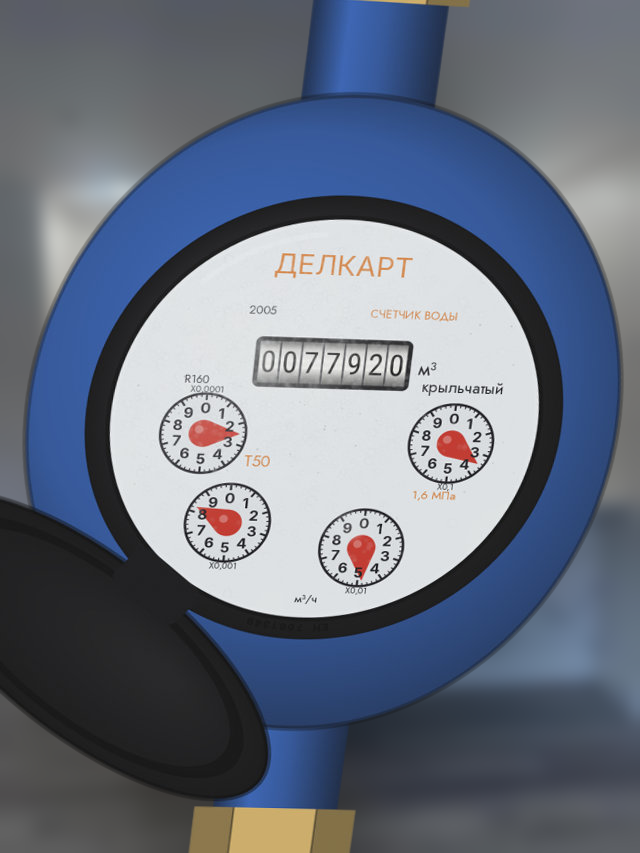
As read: {"value": 77920.3482, "unit": "m³"}
